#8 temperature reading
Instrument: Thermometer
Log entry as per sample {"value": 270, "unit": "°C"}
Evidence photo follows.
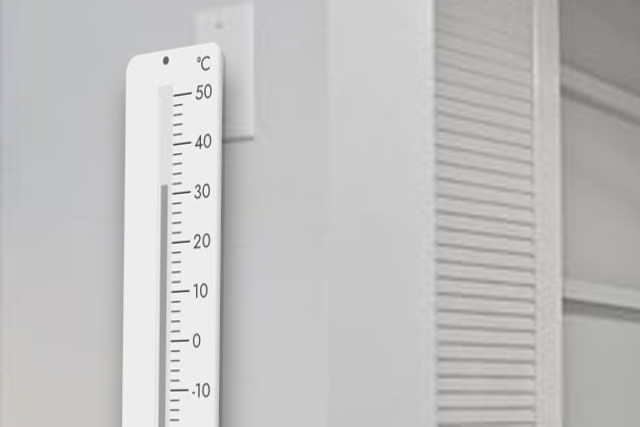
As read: {"value": 32, "unit": "°C"}
